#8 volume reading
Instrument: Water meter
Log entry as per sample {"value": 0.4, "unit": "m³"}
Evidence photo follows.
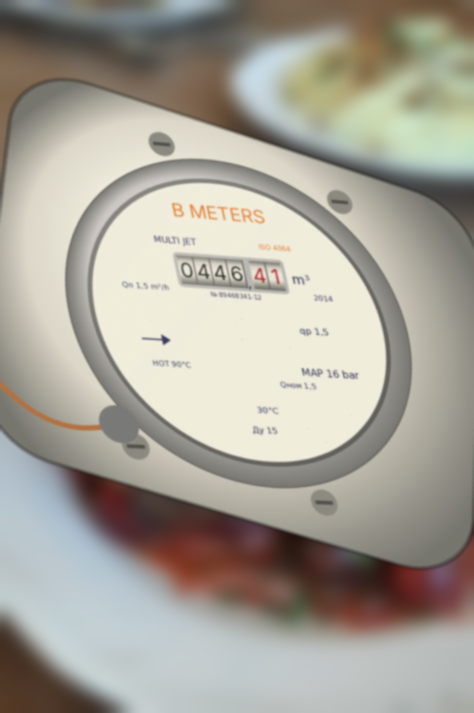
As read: {"value": 446.41, "unit": "m³"}
